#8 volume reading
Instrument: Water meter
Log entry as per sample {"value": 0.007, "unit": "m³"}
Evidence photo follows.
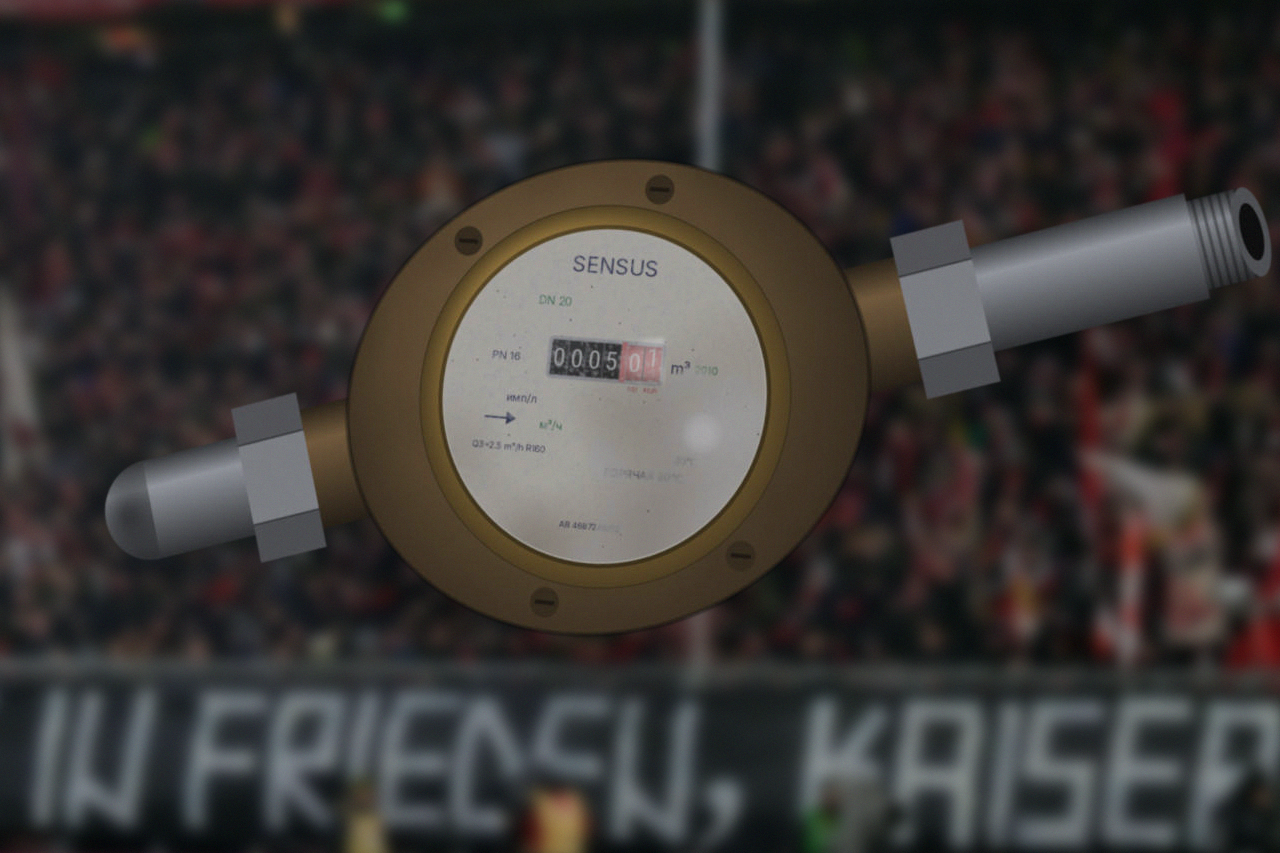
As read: {"value": 5.01, "unit": "m³"}
